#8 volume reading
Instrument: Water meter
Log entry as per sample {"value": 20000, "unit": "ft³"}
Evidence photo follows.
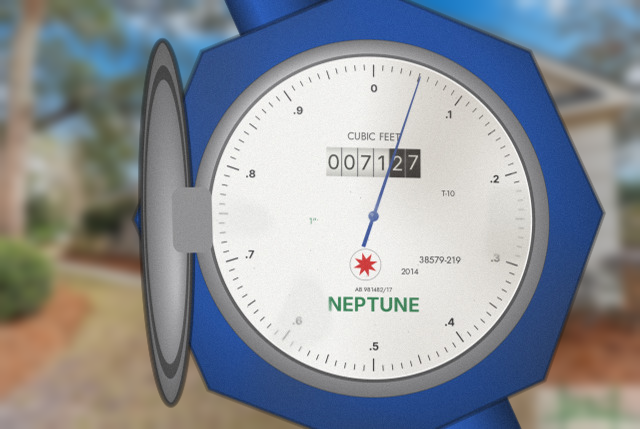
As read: {"value": 7127.05, "unit": "ft³"}
